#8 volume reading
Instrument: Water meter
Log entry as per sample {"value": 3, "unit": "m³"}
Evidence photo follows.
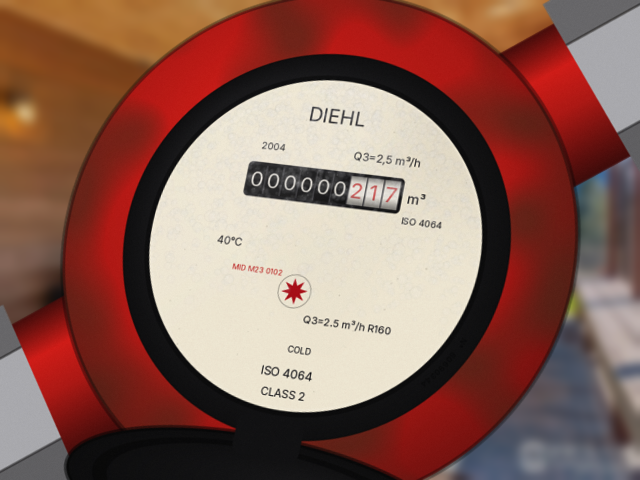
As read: {"value": 0.217, "unit": "m³"}
